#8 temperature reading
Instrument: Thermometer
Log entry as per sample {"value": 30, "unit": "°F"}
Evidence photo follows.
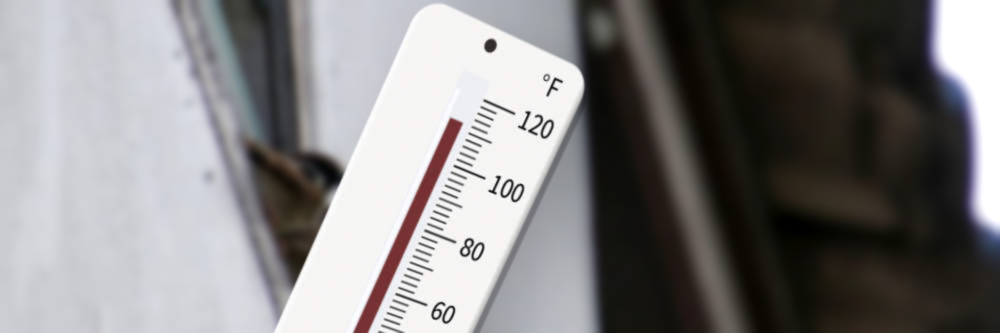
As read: {"value": 112, "unit": "°F"}
